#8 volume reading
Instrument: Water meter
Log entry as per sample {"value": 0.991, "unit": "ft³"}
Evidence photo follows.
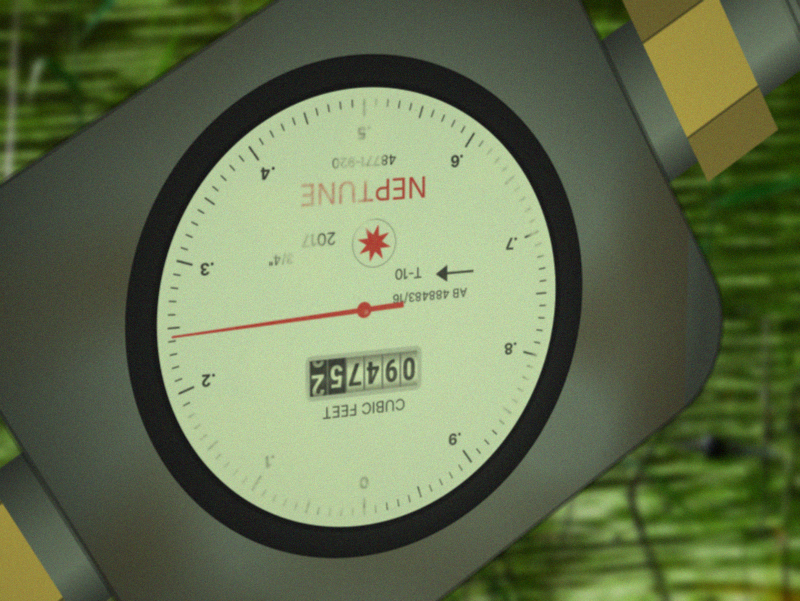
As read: {"value": 94752.24, "unit": "ft³"}
